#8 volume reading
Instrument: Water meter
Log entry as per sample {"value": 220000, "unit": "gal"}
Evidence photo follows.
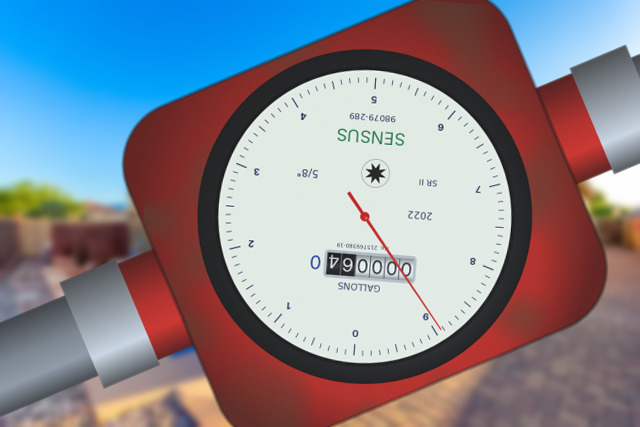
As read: {"value": 638.9, "unit": "gal"}
